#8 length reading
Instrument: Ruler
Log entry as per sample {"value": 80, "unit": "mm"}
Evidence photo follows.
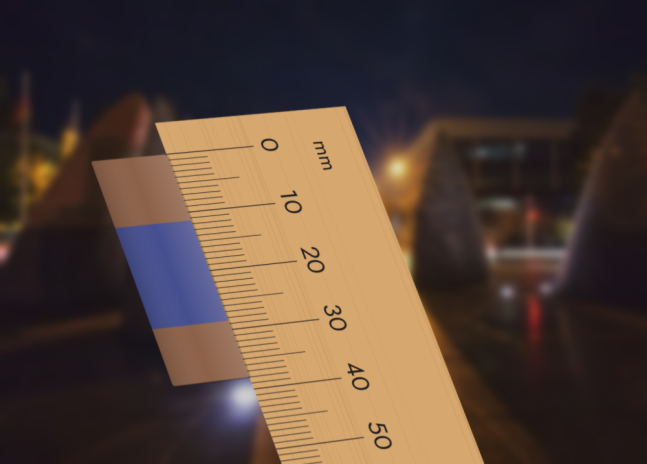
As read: {"value": 38, "unit": "mm"}
